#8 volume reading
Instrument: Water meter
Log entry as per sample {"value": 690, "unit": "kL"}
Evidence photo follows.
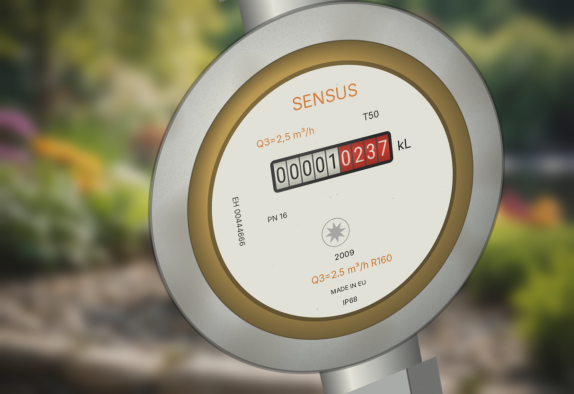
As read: {"value": 1.0237, "unit": "kL"}
